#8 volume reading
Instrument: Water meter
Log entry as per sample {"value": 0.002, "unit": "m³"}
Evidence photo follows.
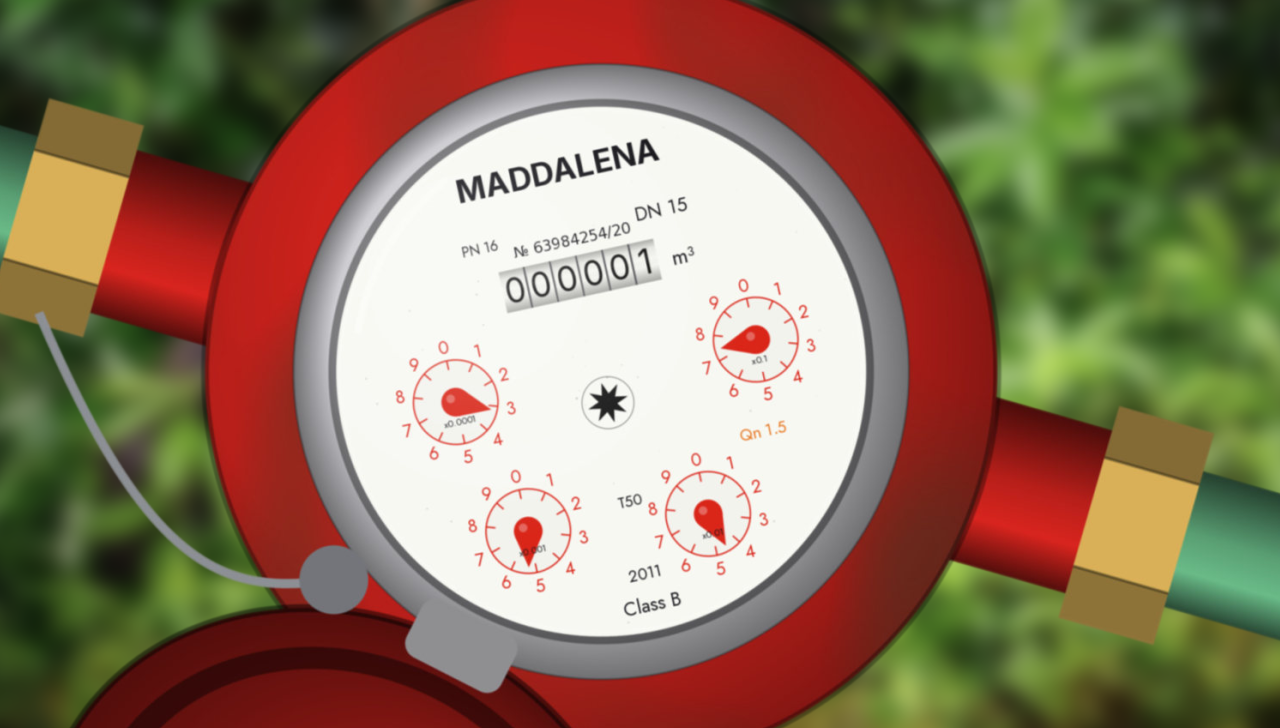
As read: {"value": 1.7453, "unit": "m³"}
